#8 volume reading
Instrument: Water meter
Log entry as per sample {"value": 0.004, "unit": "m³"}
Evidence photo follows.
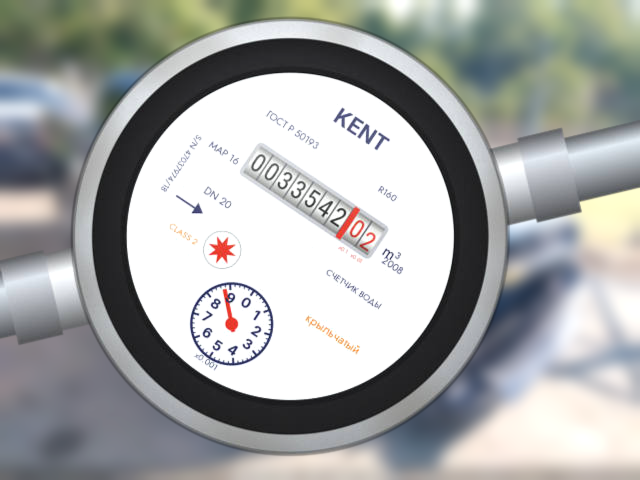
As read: {"value": 33542.018, "unit": "m³"}
